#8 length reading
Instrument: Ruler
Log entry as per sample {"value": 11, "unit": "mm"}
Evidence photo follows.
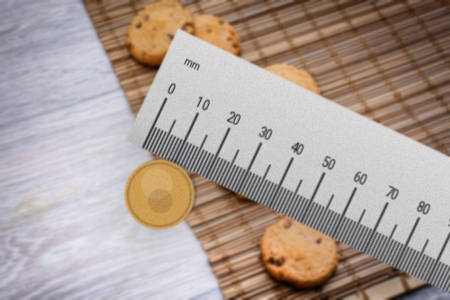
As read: {"value": 20, "unit": "mm"}
